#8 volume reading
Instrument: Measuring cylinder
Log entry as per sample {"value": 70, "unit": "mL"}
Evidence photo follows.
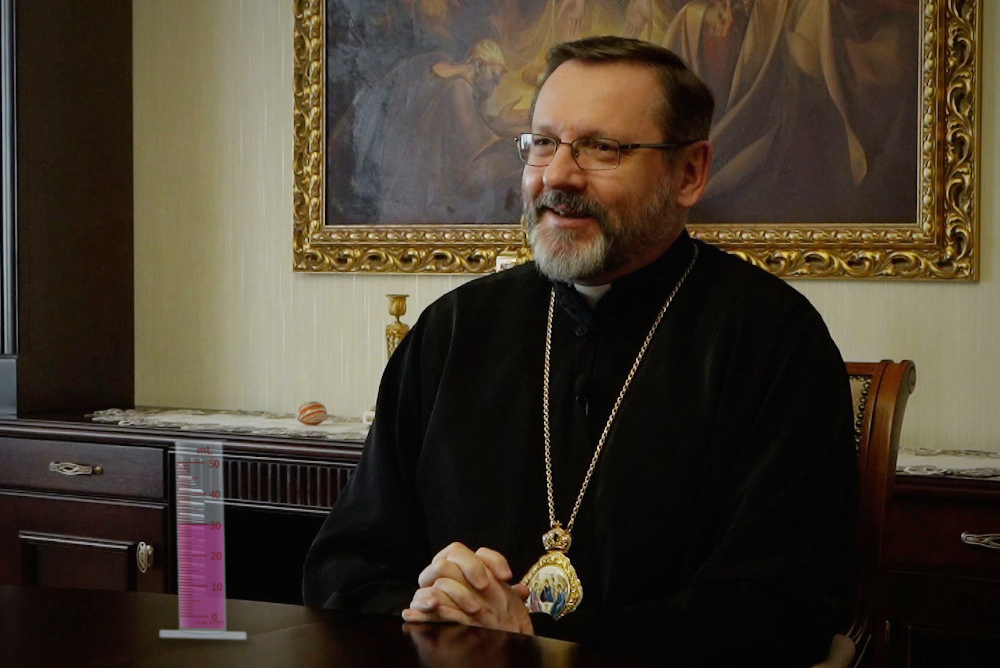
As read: {"value": 30, "unit": "mL"}
